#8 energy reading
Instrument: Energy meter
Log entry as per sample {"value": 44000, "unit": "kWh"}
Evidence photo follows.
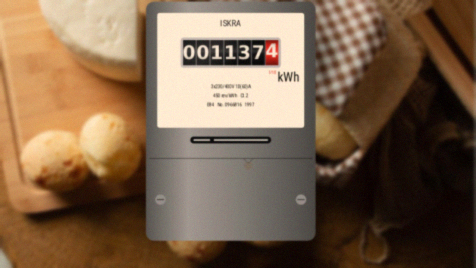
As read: {"value": 1137.4, "unit": "kWh"}
